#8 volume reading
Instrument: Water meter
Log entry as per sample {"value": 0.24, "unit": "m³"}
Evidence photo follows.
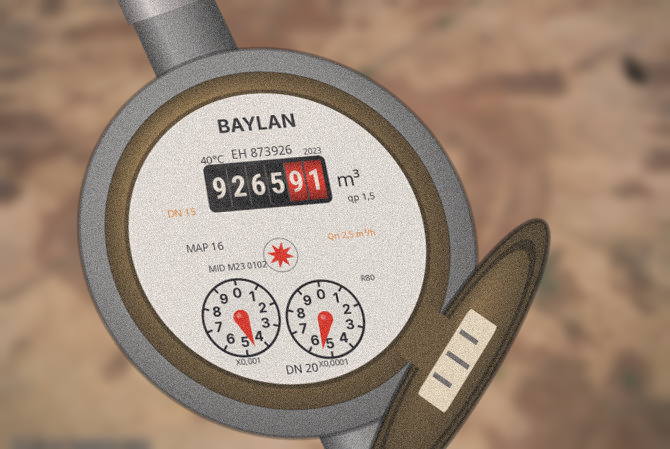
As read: {"value": 9265.9145, "unit": "m³"}
